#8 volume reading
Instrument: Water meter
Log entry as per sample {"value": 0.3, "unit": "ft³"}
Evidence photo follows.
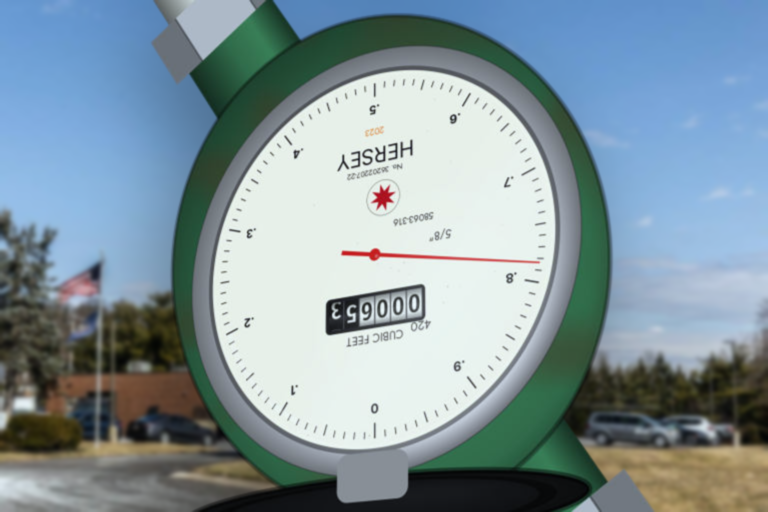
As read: {"value": 652.78, "unit": "ft³"}
